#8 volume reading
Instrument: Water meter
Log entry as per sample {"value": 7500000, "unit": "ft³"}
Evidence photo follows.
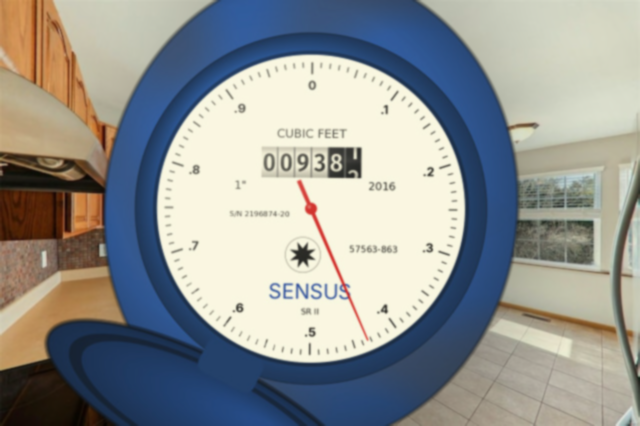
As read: {"value": 9381.43, "unit": "ft³"}
